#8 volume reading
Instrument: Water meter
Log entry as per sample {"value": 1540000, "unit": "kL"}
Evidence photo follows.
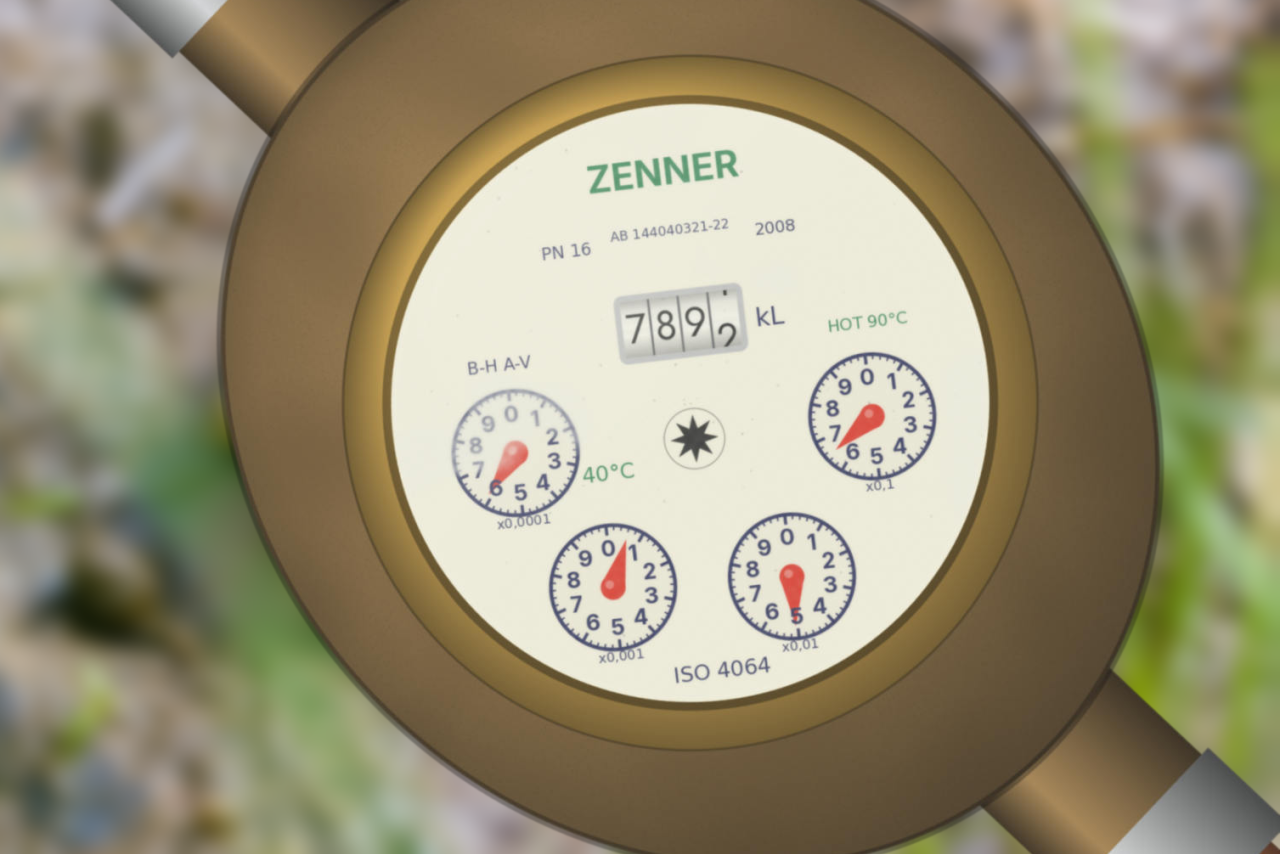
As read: {"value": 7891.6506, "unit": "kL"}
